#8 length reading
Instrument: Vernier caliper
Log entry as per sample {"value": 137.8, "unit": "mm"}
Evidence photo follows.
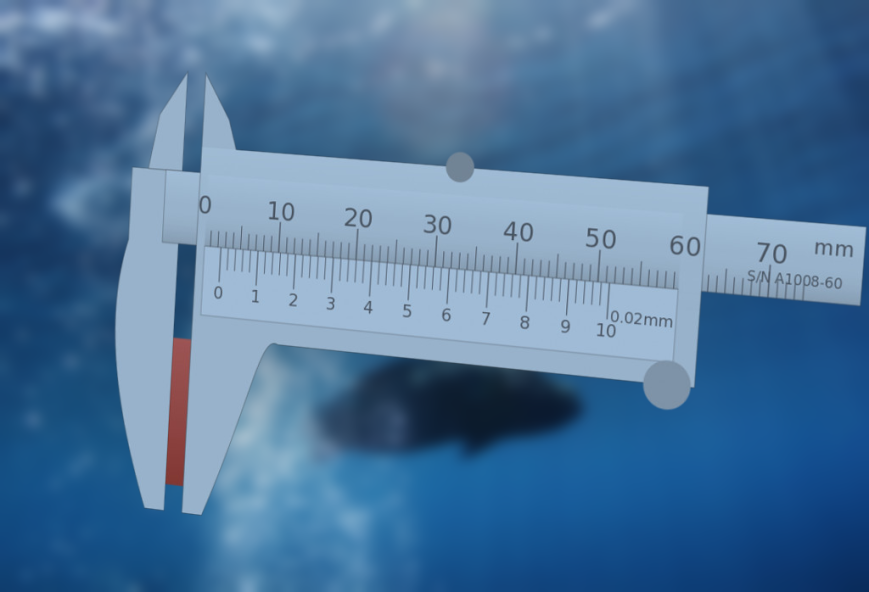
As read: {"value": 2.4, "unit": "mm"}
